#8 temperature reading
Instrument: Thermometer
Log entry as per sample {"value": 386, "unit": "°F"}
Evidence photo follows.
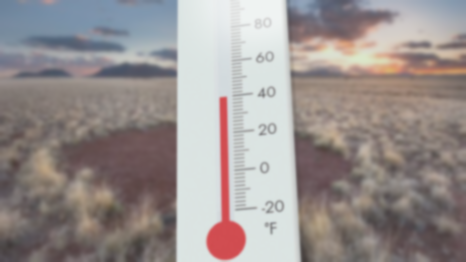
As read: {"value": 40, "unit": "°F"}
